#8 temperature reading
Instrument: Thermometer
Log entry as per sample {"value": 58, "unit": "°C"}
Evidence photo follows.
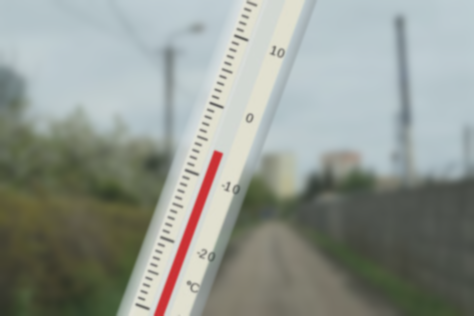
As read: {"value": -6, "unit": "°C"}
